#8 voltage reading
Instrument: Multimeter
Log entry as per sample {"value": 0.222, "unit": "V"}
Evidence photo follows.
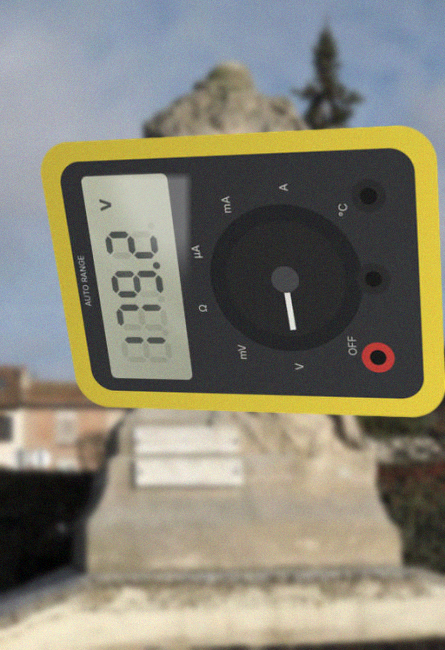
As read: {"value": 179.2, "unit": "V"}
